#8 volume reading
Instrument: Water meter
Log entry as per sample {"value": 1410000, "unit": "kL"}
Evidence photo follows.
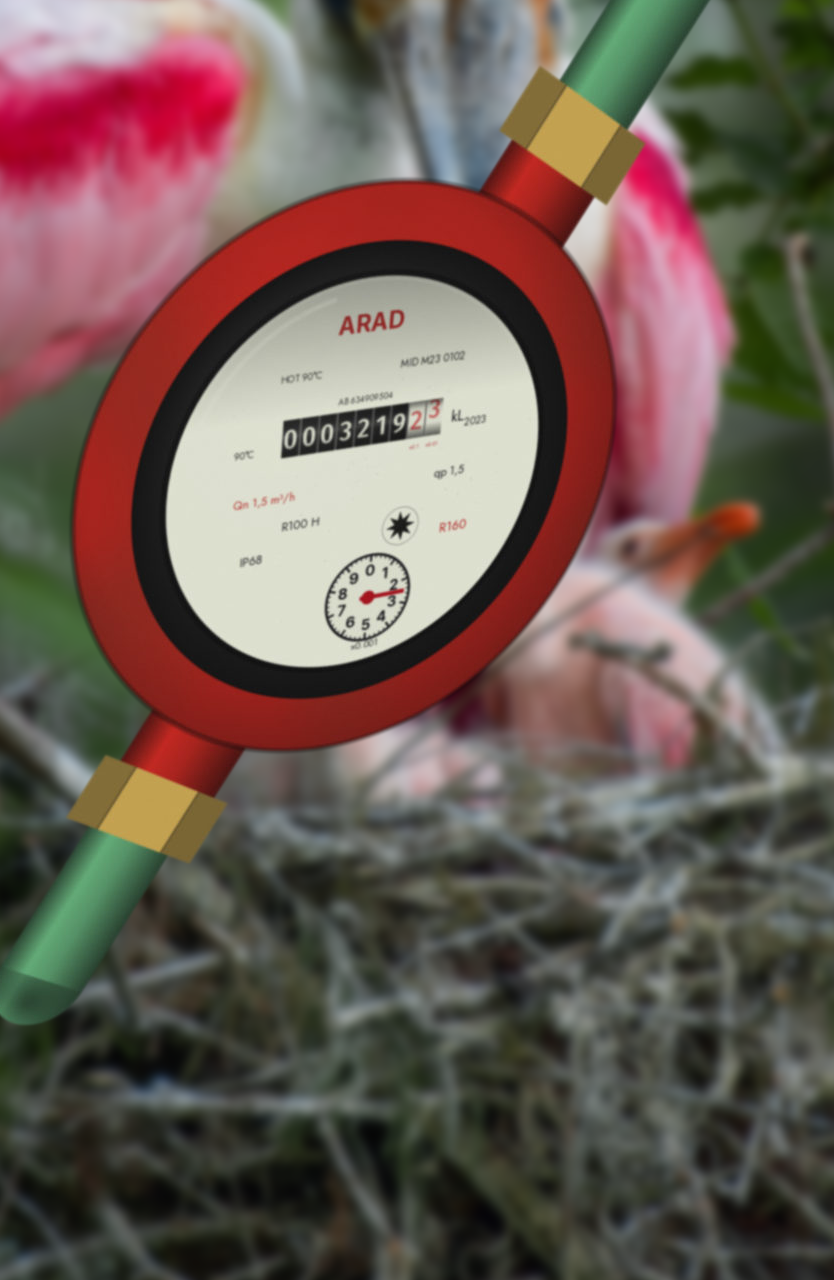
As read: {"value": 3219.232, "unit": "kL"}
